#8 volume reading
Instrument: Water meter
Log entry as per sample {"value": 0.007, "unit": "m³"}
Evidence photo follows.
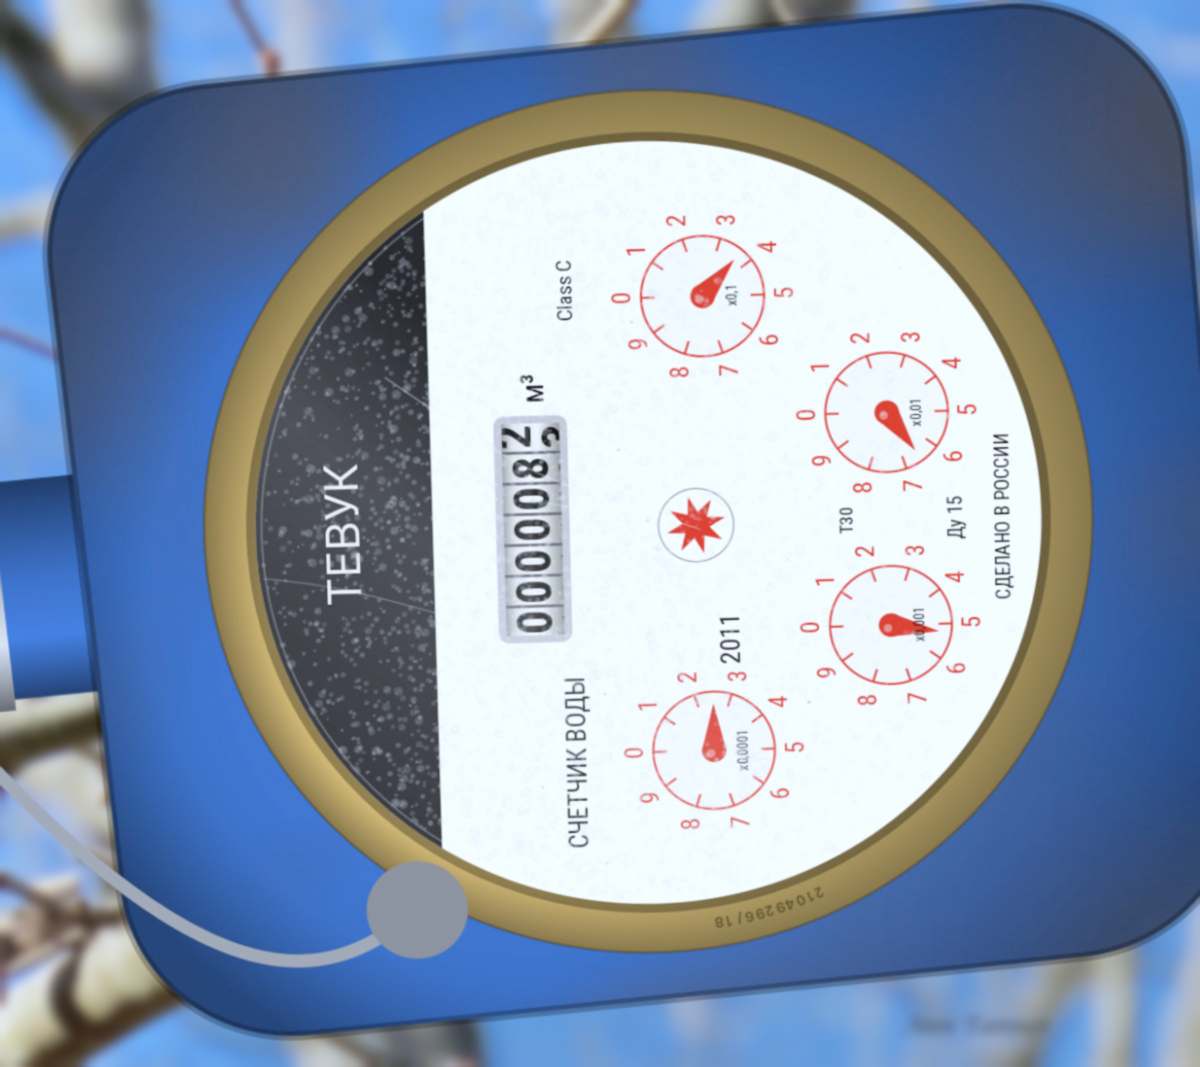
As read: {"value": 82.3652, "unit": "m³"}
